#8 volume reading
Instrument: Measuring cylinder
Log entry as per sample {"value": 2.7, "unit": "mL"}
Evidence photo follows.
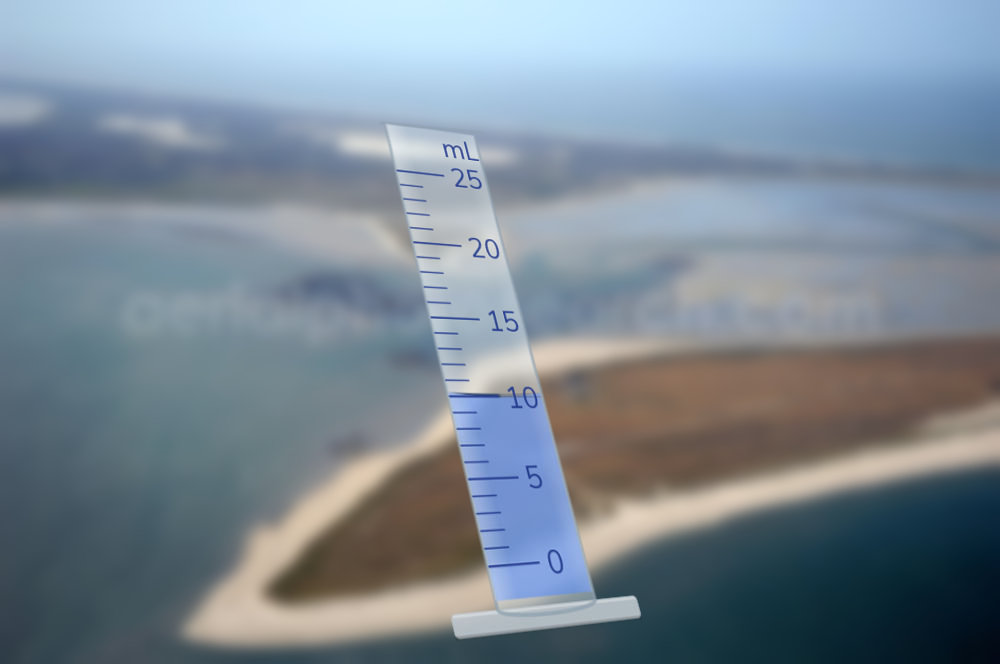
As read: {"value": 10, "unit": "mL"}
